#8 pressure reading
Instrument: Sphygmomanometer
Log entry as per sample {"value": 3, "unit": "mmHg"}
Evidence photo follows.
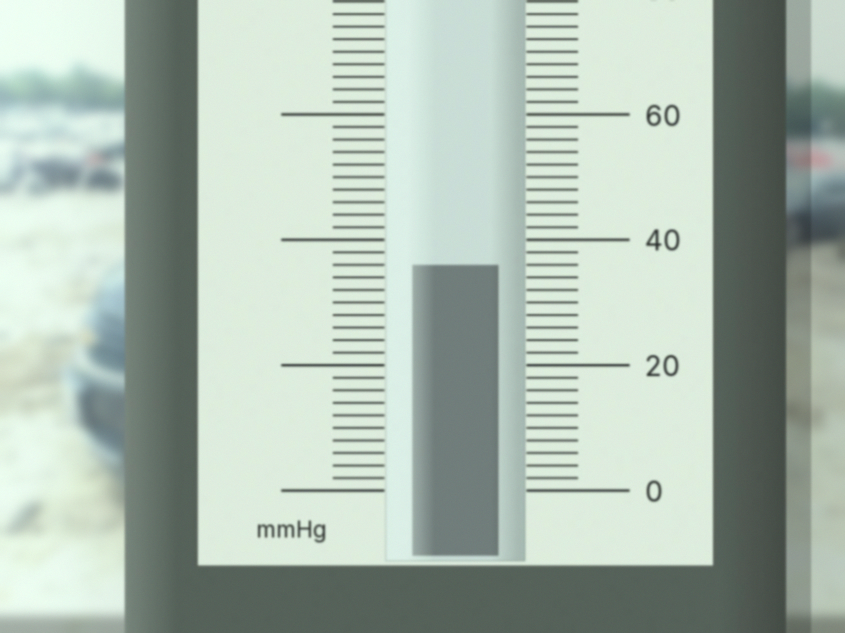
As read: {"value": 36, "unit": "mmHg"}
